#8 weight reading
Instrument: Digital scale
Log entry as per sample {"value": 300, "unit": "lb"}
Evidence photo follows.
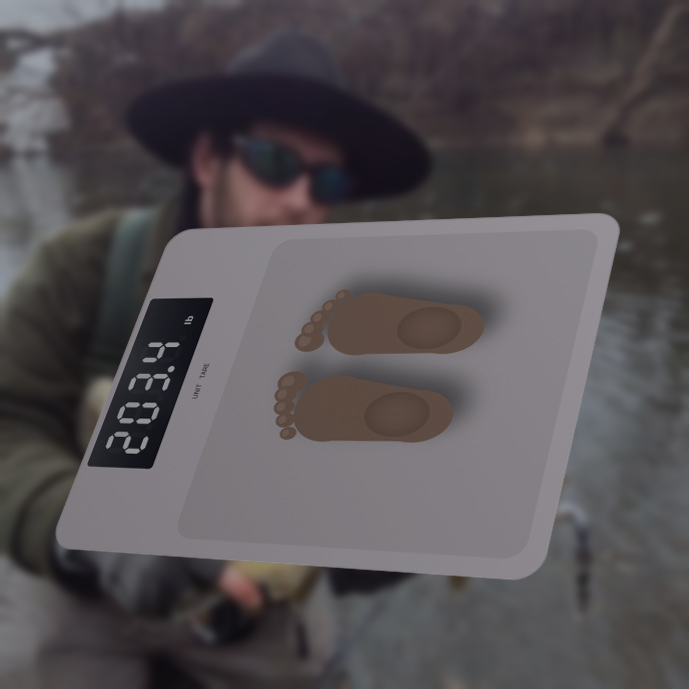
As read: {"value": 203.4, "unit": "lb"}
